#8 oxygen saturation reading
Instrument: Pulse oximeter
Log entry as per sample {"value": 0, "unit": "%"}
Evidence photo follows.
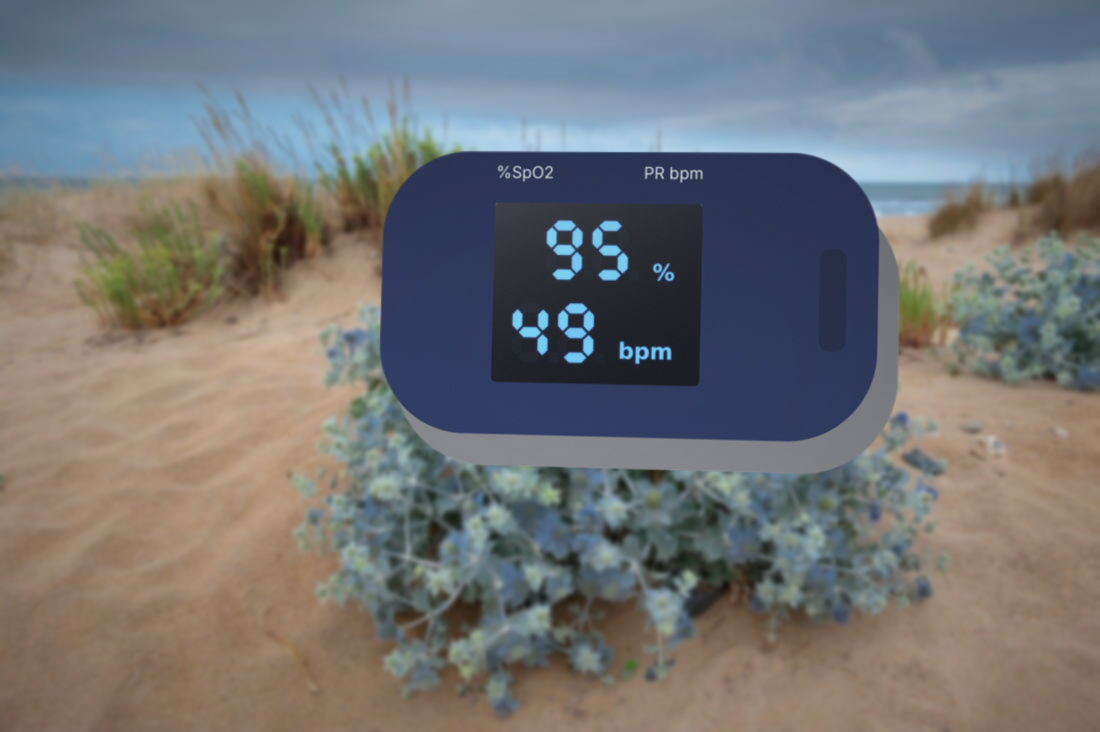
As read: {"value": 95, "unit": "%"}
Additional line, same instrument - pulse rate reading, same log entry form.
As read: {"value": 49, "unit": "bpm"}
